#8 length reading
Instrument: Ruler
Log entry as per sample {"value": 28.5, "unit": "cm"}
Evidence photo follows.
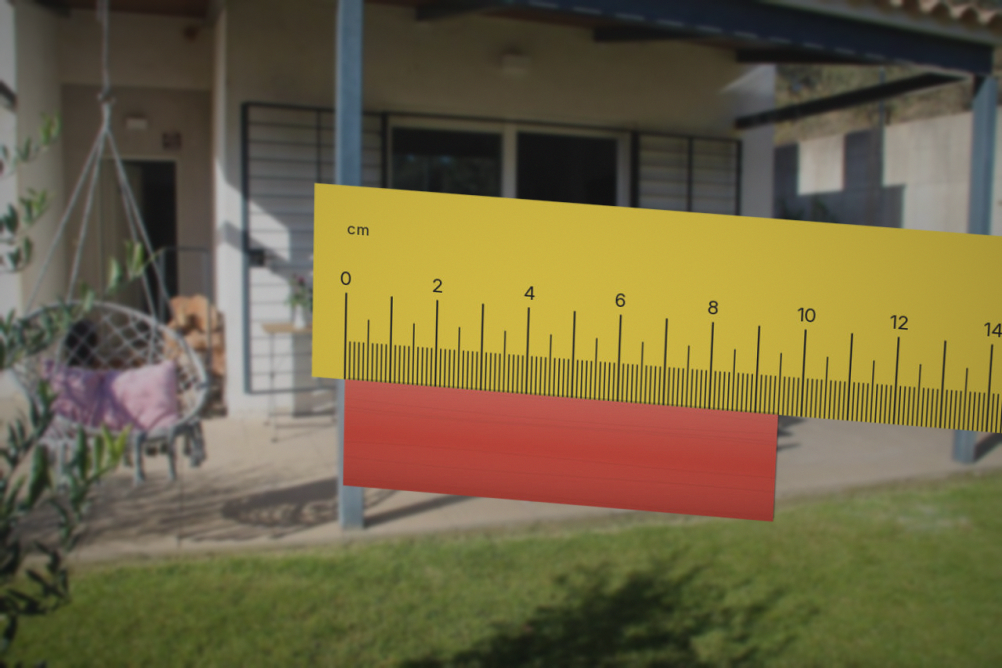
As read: {"value": 9.5, "unit": "cm"}
